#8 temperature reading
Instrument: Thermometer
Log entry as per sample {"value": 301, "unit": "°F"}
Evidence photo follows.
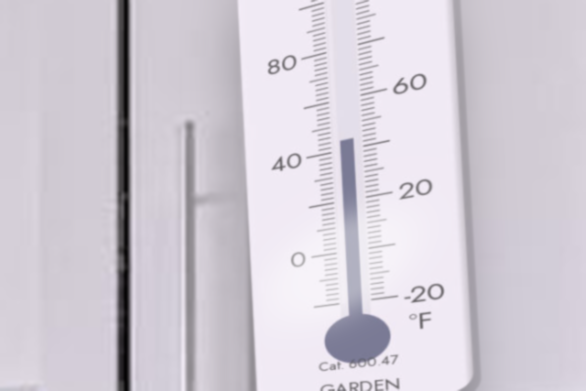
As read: {"value": 44, "unit": "°F"}
